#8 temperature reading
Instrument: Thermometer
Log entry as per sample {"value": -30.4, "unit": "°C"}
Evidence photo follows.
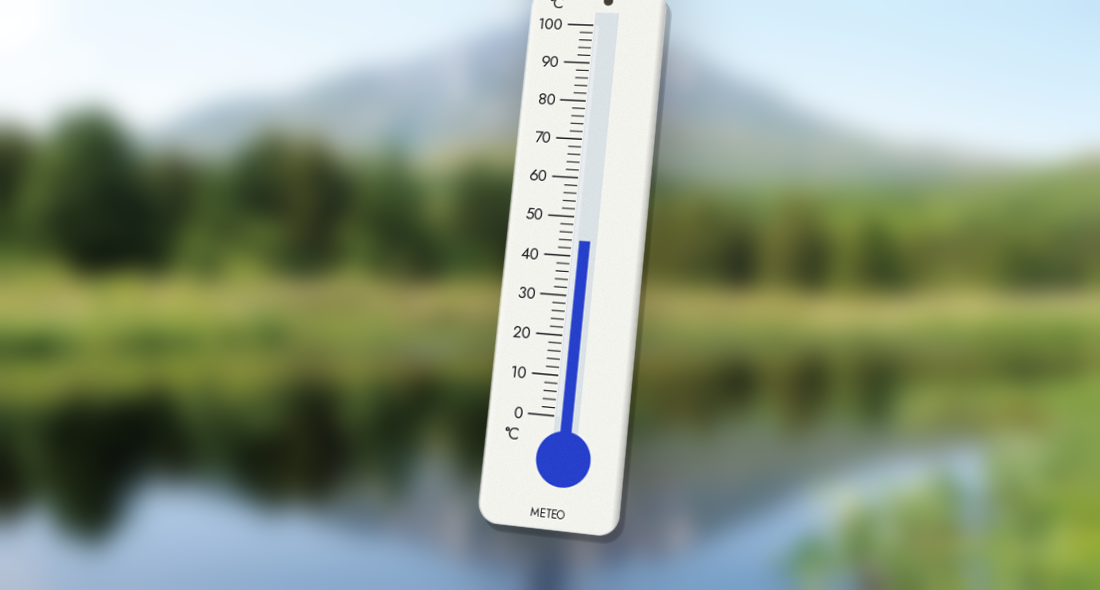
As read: {"value": 44, "unit": "°C"}
